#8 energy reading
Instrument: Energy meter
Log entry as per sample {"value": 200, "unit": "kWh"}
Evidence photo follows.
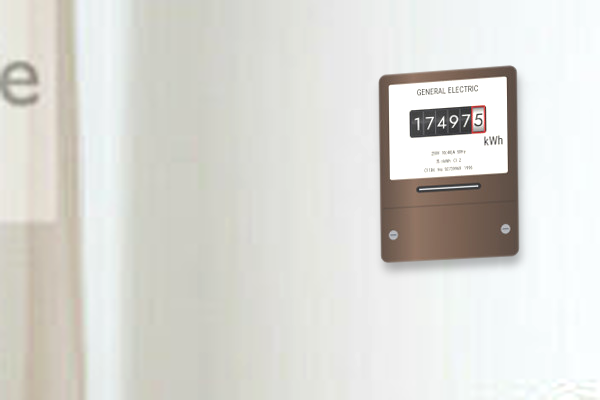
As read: {"value": 17497.5, "unit": "kWh"}
